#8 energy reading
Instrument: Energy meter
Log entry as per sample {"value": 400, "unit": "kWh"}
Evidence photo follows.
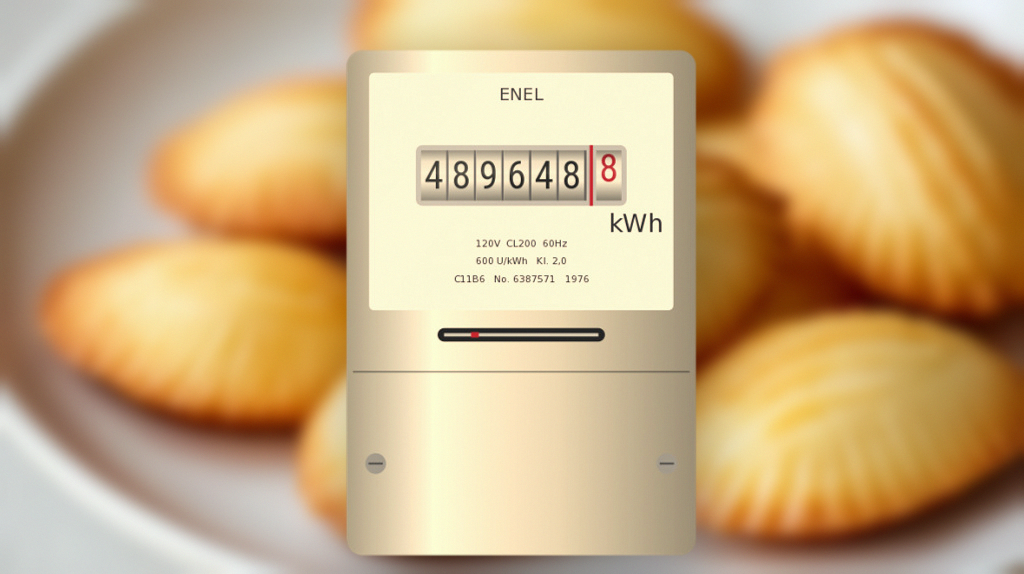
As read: {"value": 489648.8, "unit": "kWh"}
